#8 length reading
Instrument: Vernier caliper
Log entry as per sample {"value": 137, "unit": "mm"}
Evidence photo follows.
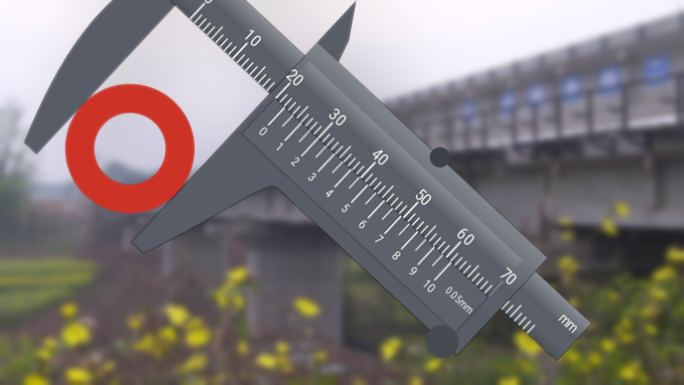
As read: {"value": 22.2, "unit": "mm"}
